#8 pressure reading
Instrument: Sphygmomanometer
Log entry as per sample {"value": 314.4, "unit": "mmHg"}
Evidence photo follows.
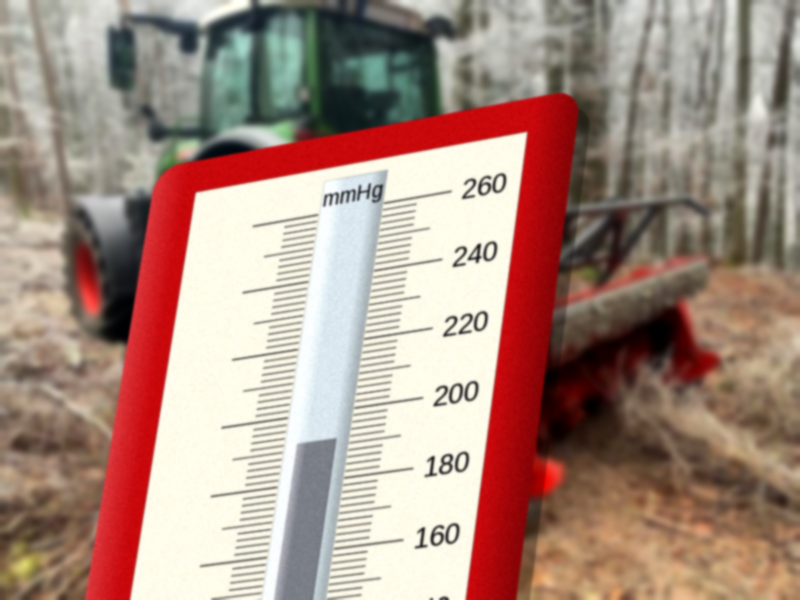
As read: {"value": 192, "unit": "mmHg"}
